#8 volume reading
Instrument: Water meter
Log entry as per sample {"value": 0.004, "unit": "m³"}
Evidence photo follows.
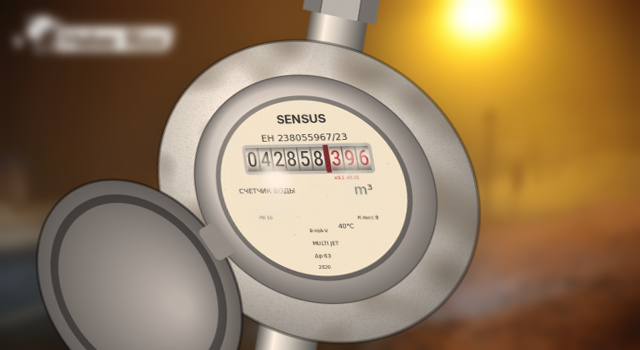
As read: {"value": 42858.396, "unit": "m³"}
